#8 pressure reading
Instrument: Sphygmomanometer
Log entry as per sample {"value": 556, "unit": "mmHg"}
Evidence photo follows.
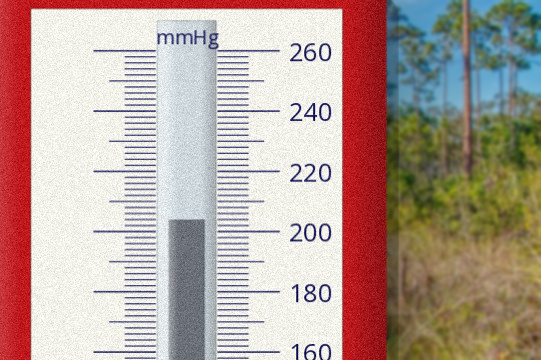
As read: {"value": 204, "unit": "mmHg"}
